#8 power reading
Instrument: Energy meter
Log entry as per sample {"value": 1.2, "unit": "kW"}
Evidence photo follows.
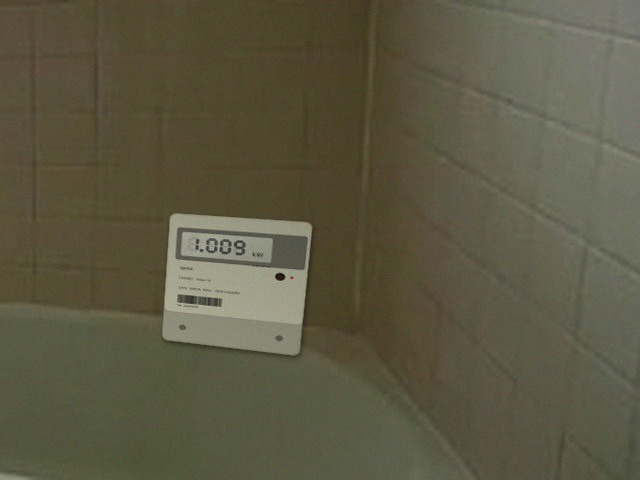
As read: {"value": 1.009, "unit": "kW"}
